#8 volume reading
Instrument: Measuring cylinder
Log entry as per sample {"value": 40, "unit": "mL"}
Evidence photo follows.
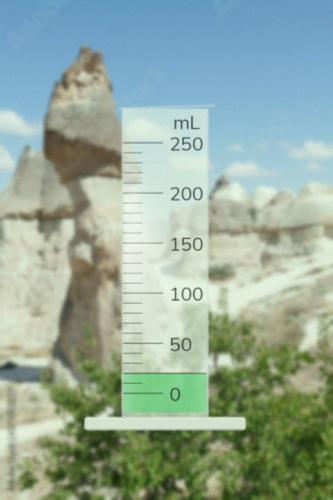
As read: {"value": 20, "unit": "mL"}
